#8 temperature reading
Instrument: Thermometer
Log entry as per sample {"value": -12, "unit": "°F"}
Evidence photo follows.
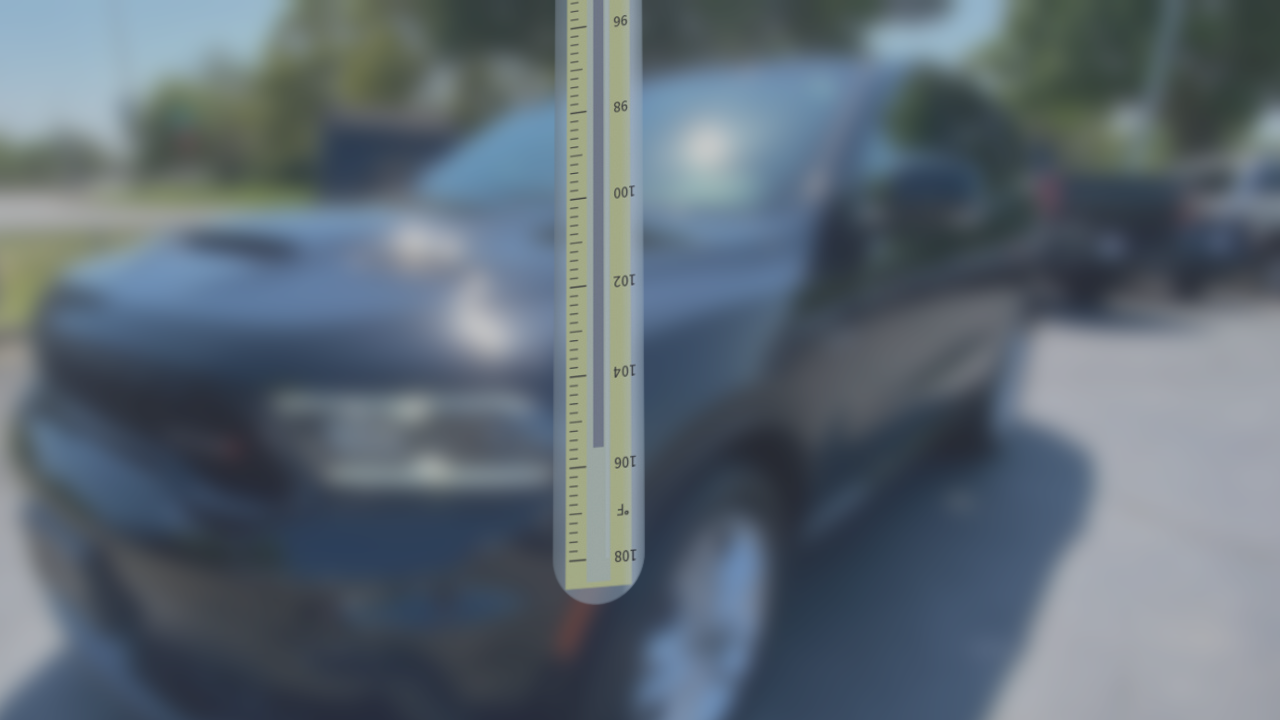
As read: {"value": 105.6, "unit": "°F"}
